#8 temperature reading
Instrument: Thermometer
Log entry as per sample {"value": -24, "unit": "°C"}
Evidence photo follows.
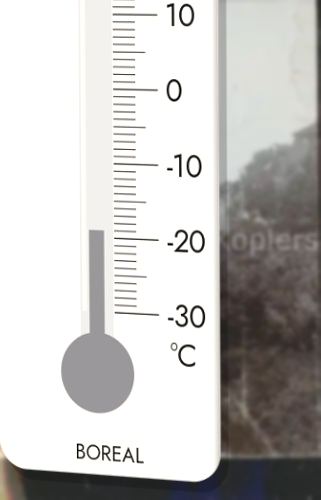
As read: {"value": -19, "unit": "°C"}
